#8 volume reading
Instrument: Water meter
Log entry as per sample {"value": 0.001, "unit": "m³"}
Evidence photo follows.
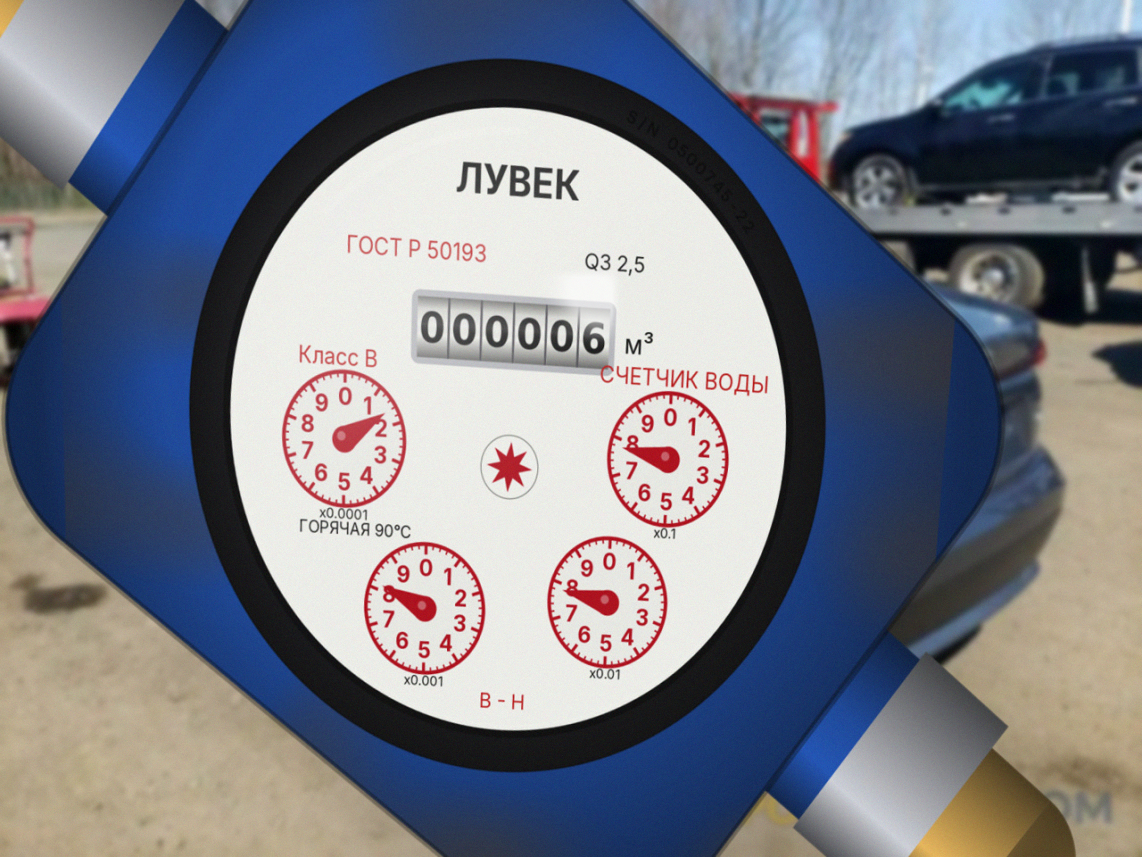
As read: {"value": 6.7781, "unit": "m³"}
